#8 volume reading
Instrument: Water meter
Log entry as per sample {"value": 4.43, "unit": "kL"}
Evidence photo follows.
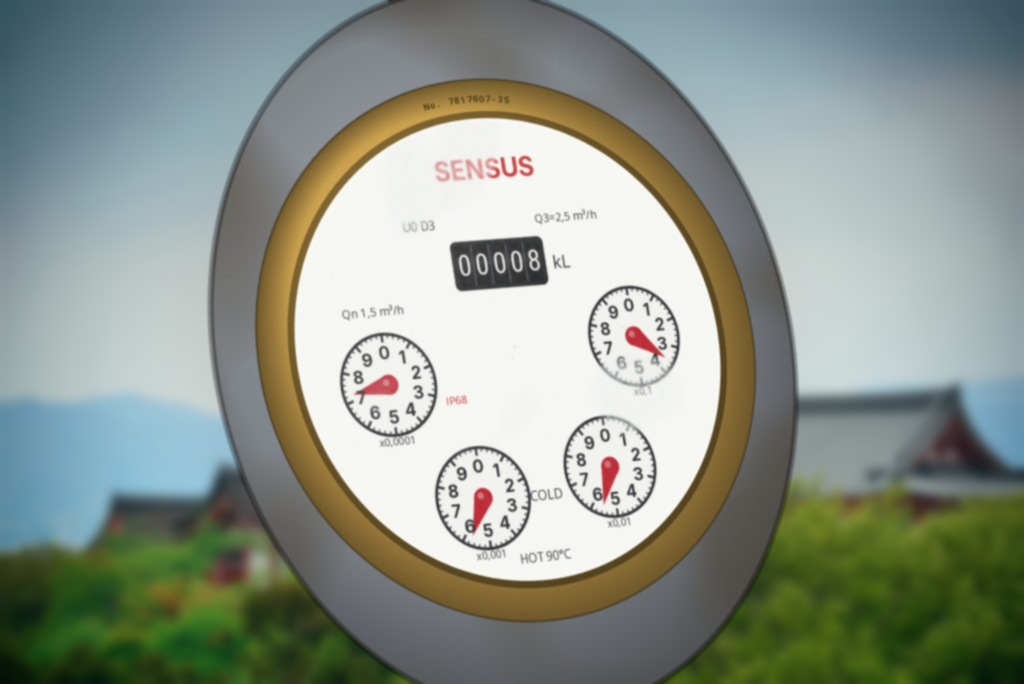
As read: {"value": 8.3557, "unit": "kL"}
